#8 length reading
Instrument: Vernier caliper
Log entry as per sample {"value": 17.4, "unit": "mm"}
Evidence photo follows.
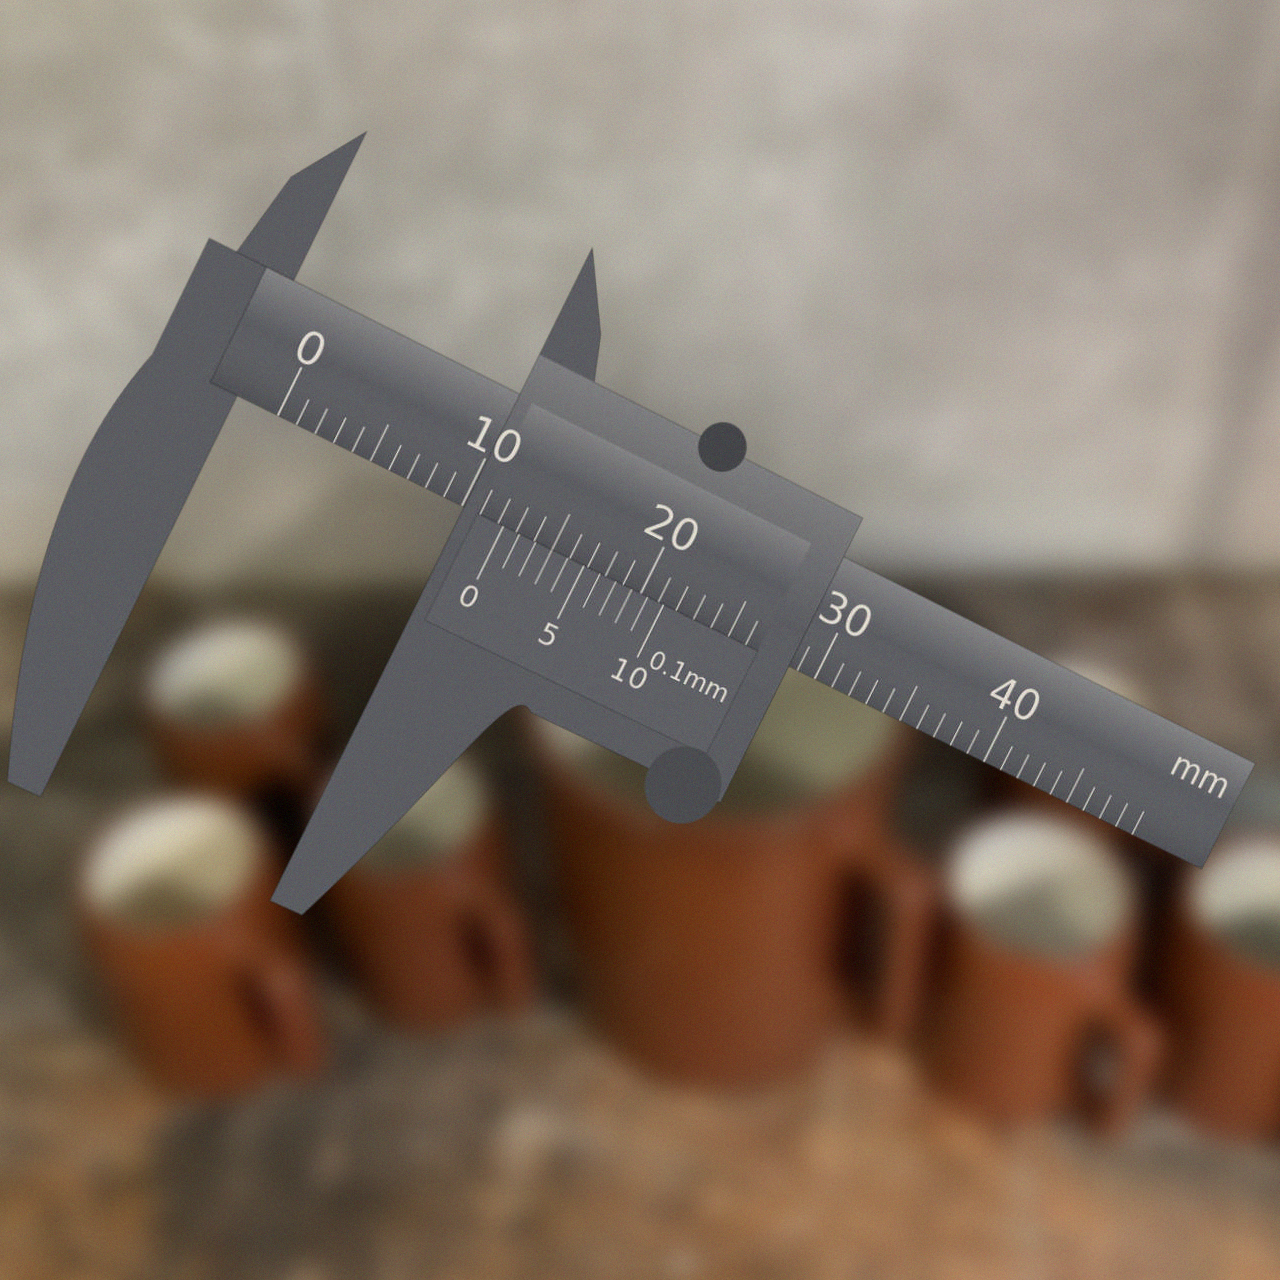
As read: {"value": 12.3, "unit": "mm"}
